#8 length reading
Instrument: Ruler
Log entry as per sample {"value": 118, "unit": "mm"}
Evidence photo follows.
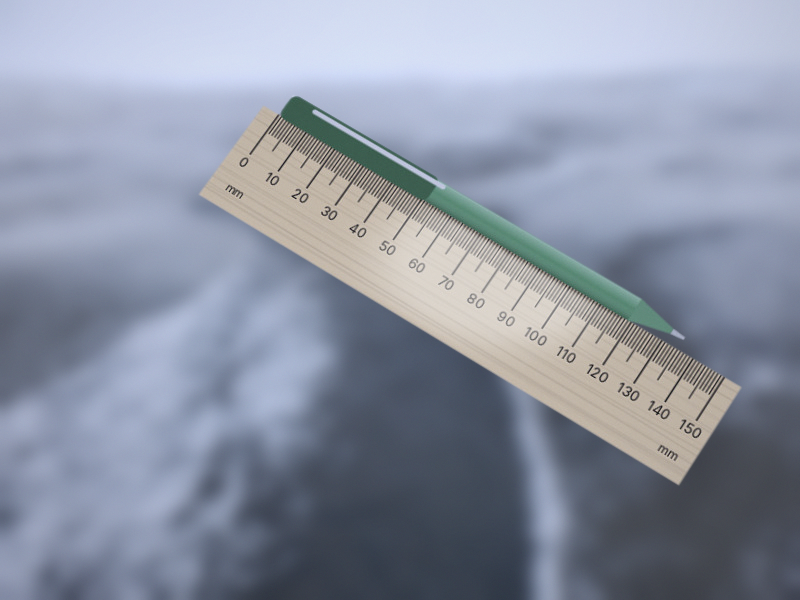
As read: {"value": 135, "unit": "mm"}
